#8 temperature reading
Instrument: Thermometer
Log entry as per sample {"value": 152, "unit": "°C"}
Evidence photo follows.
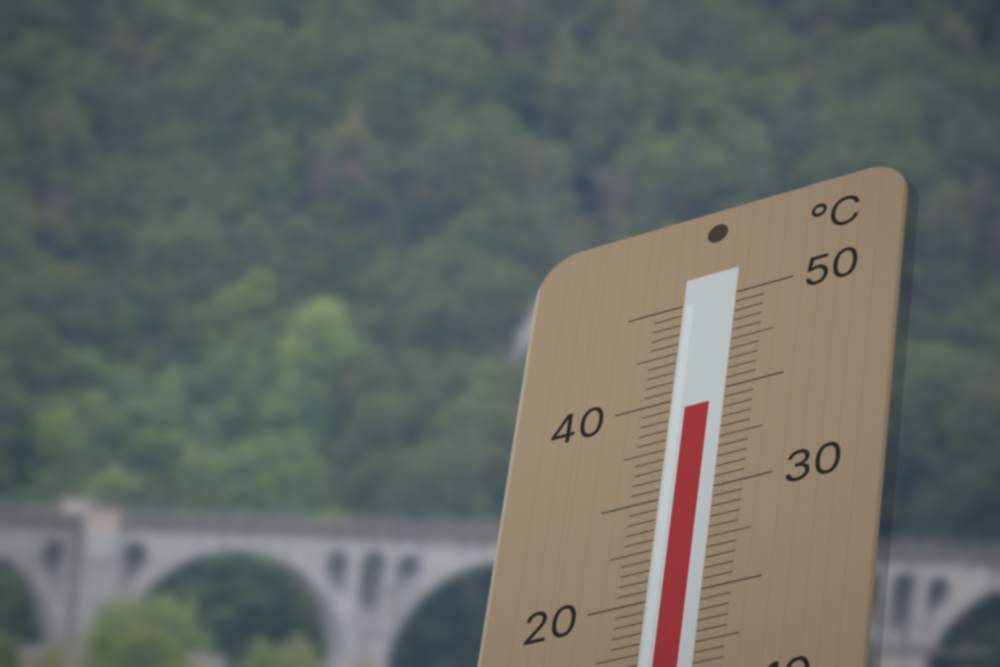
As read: {"value": 39, "unit": "°C"}
